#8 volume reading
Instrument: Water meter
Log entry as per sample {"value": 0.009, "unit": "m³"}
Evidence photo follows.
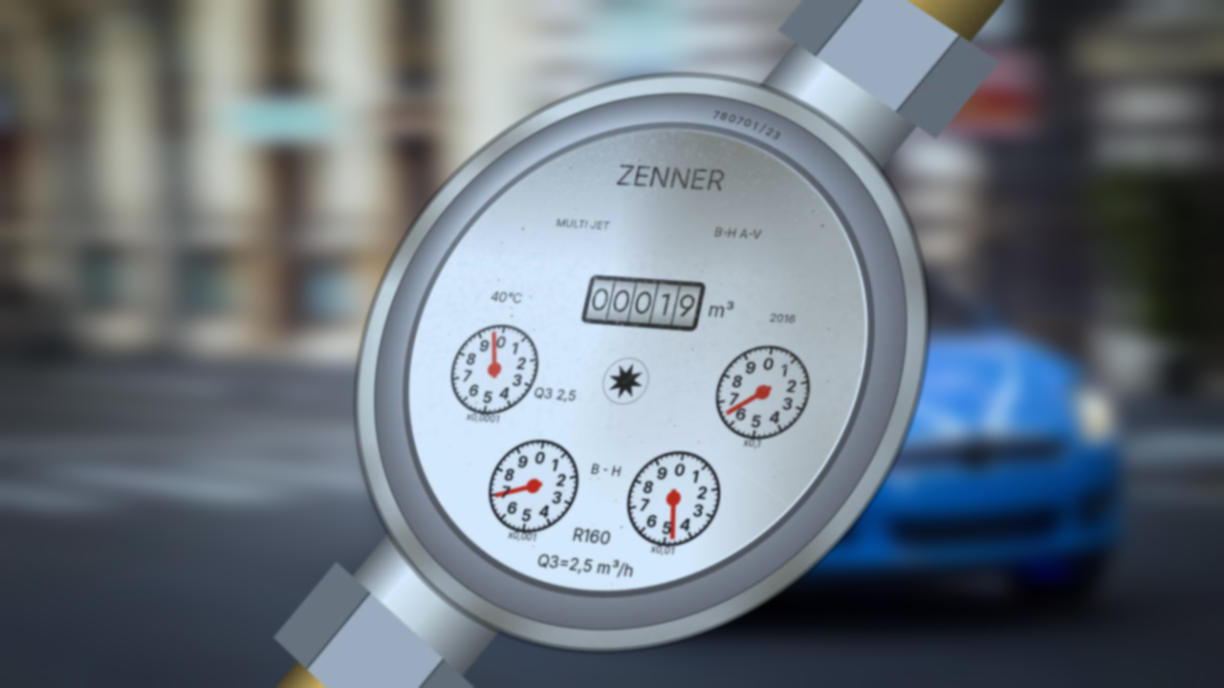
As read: {"value": 19.6469, "unit": "m³"}
